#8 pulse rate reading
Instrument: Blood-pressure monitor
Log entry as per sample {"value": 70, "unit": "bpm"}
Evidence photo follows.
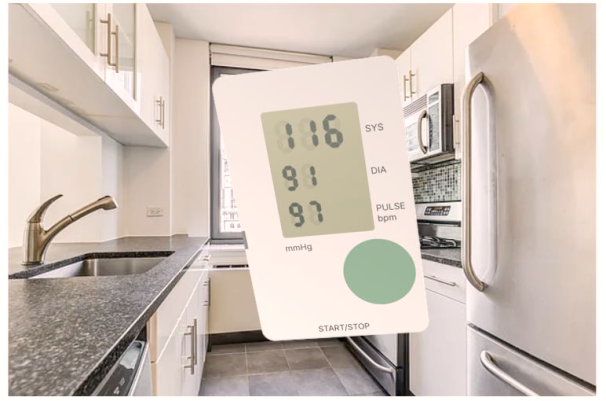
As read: {"value": 97, "unit": "bpm"}
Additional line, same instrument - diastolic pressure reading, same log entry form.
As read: {"value": 91, "unit": "mmHg"}
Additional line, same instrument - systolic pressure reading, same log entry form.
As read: {"value": 116, "unit": "mmHg"}
